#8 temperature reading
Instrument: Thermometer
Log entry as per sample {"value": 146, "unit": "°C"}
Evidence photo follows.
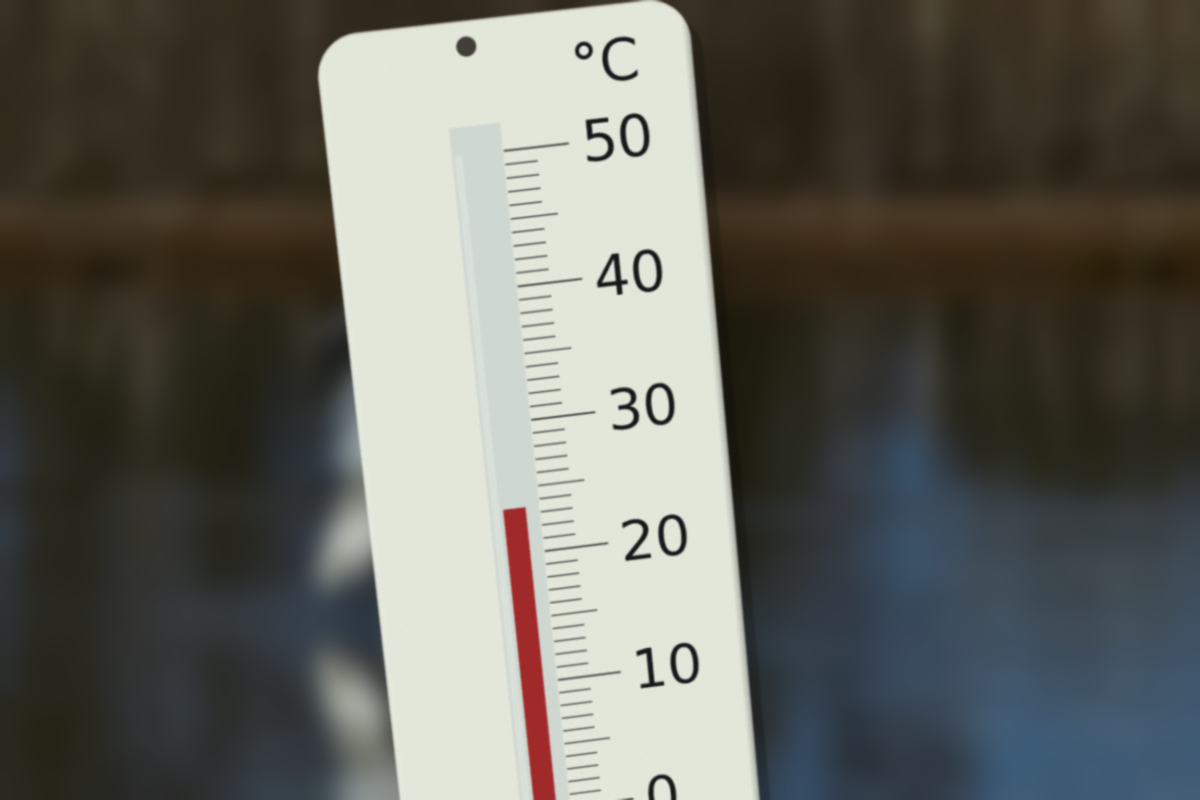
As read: {"value": 23.5, "unit": "°C"}
